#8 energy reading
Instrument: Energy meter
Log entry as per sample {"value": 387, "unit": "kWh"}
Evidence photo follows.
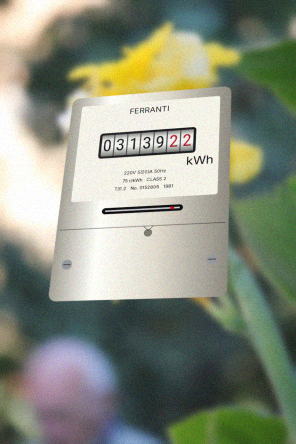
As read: {"value": 3139.22, "unit": "kWh"}
